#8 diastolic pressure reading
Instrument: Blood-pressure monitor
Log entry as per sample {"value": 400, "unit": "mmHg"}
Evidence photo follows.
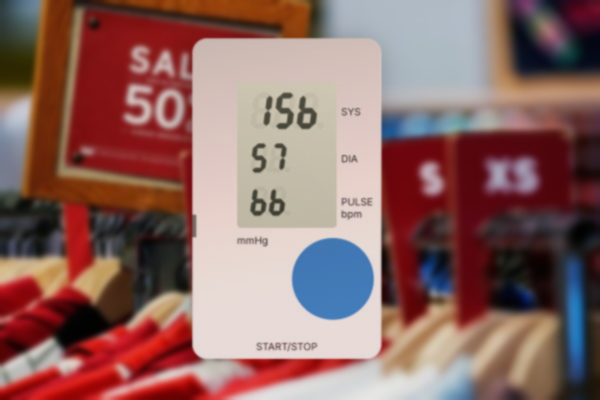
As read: {"value": 57, "unit": "mmHg"}
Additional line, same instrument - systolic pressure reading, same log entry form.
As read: {"value": 156, "unit": "mmHg"}
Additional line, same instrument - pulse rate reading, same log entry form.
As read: {"value": 66, "unit": "bpm"}
